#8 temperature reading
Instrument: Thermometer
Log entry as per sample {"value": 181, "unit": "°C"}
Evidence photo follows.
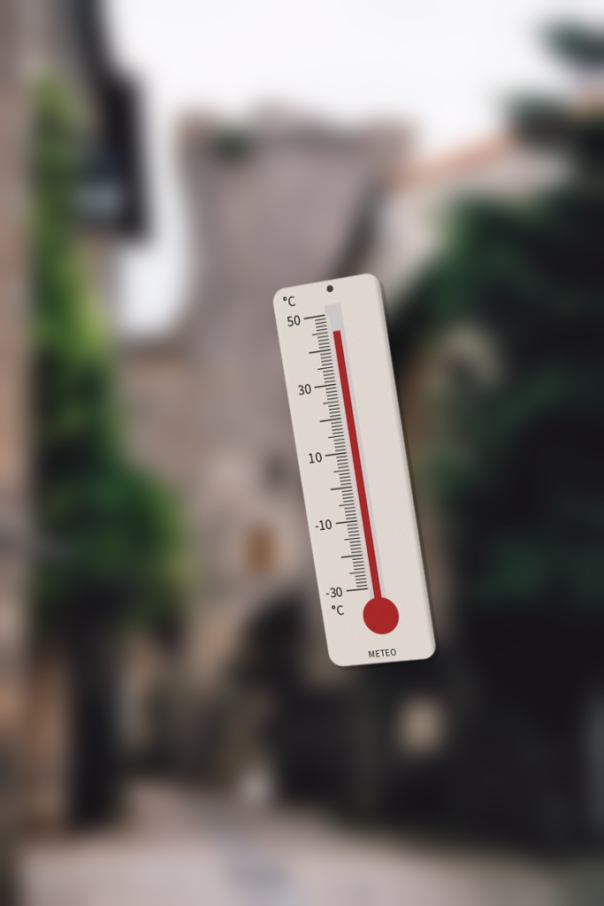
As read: {"value": 45, "unit": "°C"}
